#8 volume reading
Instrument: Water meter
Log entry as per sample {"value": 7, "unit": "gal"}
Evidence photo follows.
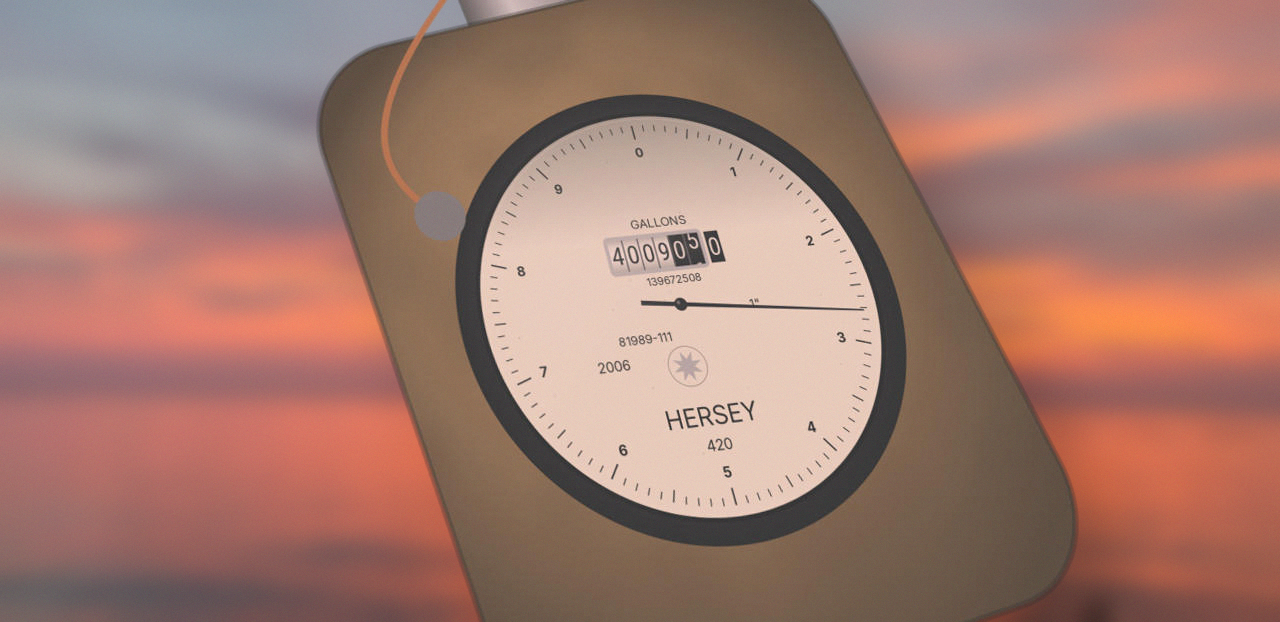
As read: {"value": 4009052.7, "unit": "gal"}
